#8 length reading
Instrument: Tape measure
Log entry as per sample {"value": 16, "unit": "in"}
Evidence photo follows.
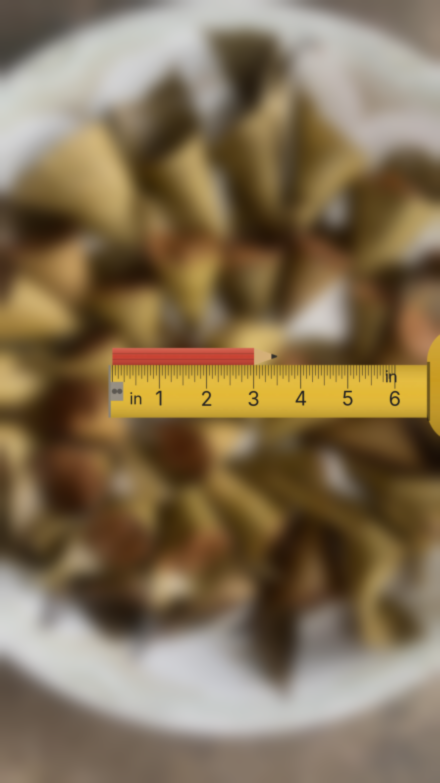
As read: {"value": 3.5, "unit": "in"}
